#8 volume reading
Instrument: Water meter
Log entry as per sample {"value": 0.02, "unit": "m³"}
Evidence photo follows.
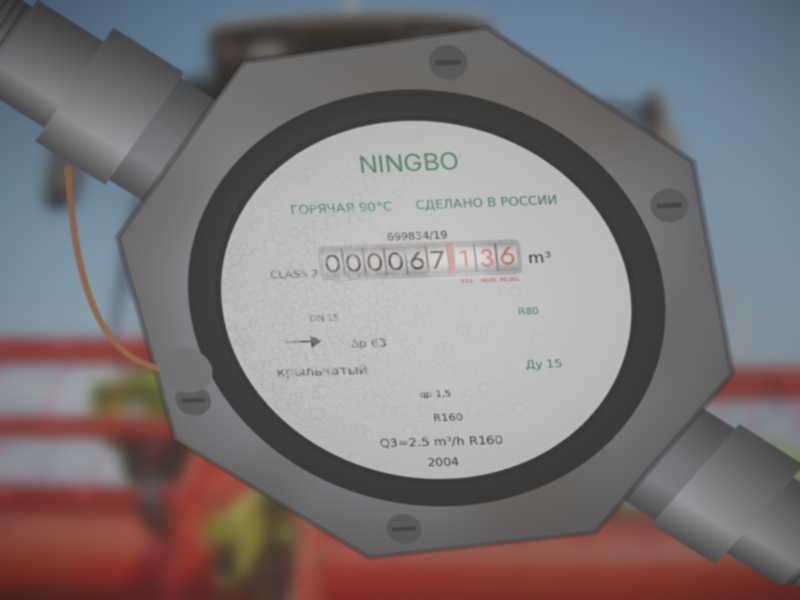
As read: {"value": 67.136, "unit": "m³"}
